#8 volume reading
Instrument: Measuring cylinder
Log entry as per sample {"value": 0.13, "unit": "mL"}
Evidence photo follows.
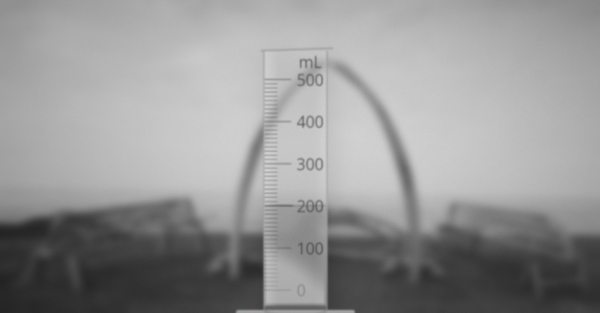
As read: {"value": 200, "unit": "mL"}
